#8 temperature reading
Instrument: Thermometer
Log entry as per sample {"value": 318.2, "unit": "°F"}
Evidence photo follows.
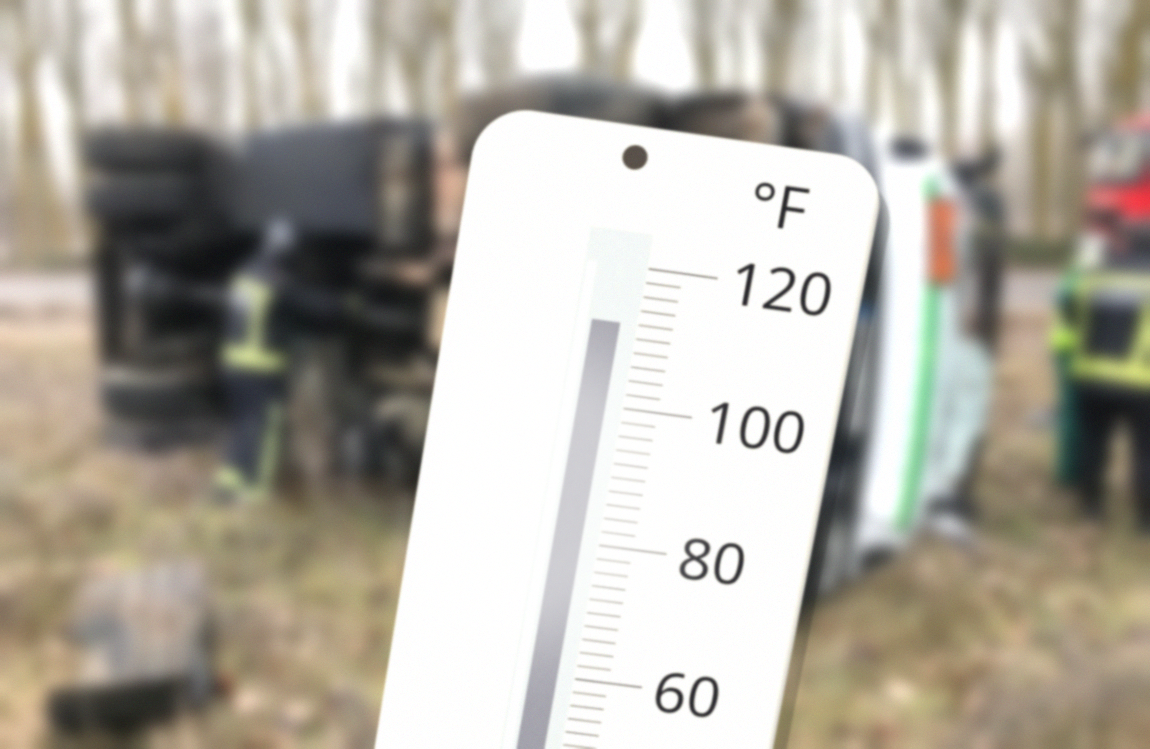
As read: {"value": 112, "unit": "°F"}
